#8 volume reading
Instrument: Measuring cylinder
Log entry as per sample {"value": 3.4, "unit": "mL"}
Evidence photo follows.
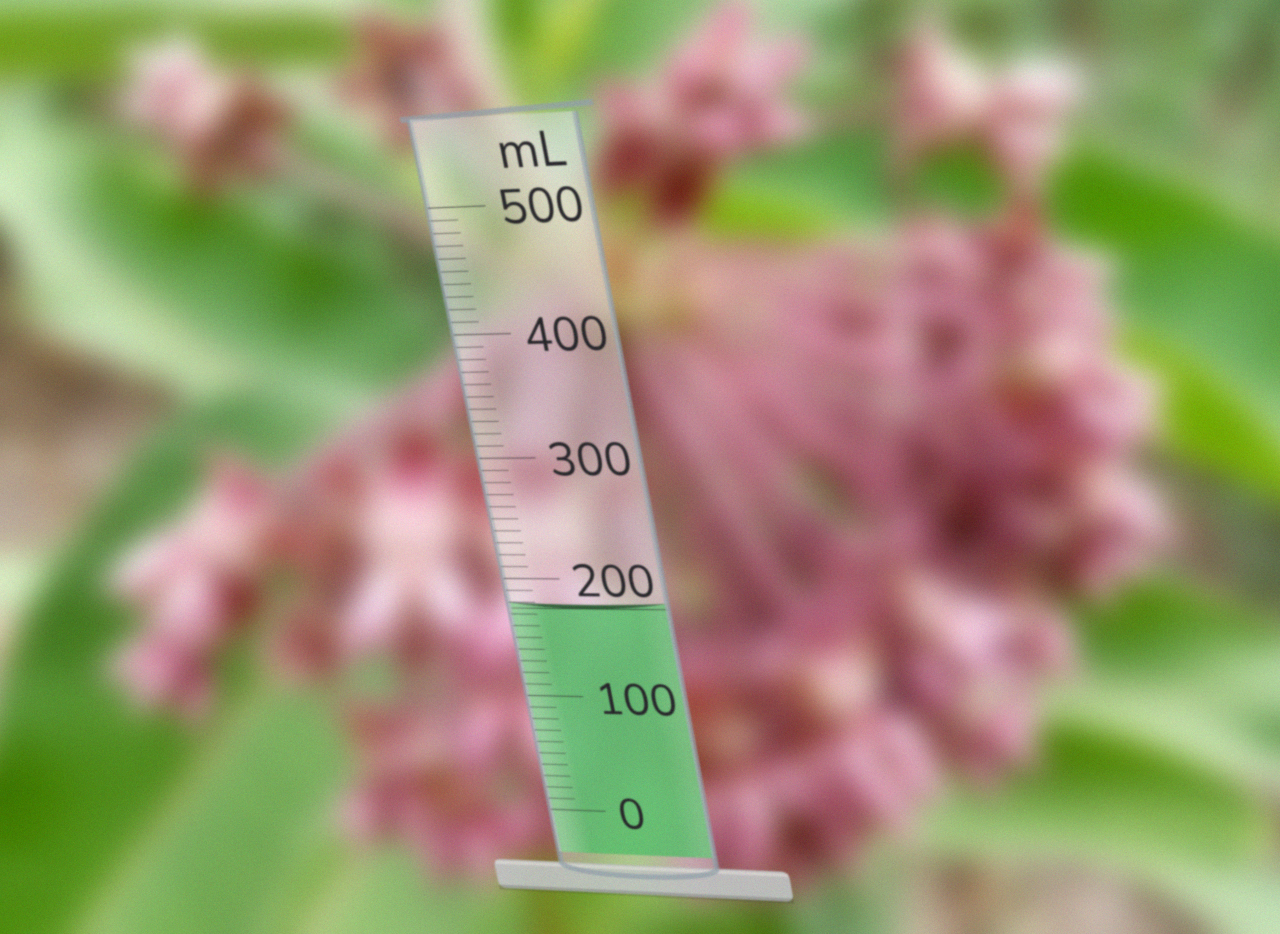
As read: {"value": 175, "unit": "mL"}
